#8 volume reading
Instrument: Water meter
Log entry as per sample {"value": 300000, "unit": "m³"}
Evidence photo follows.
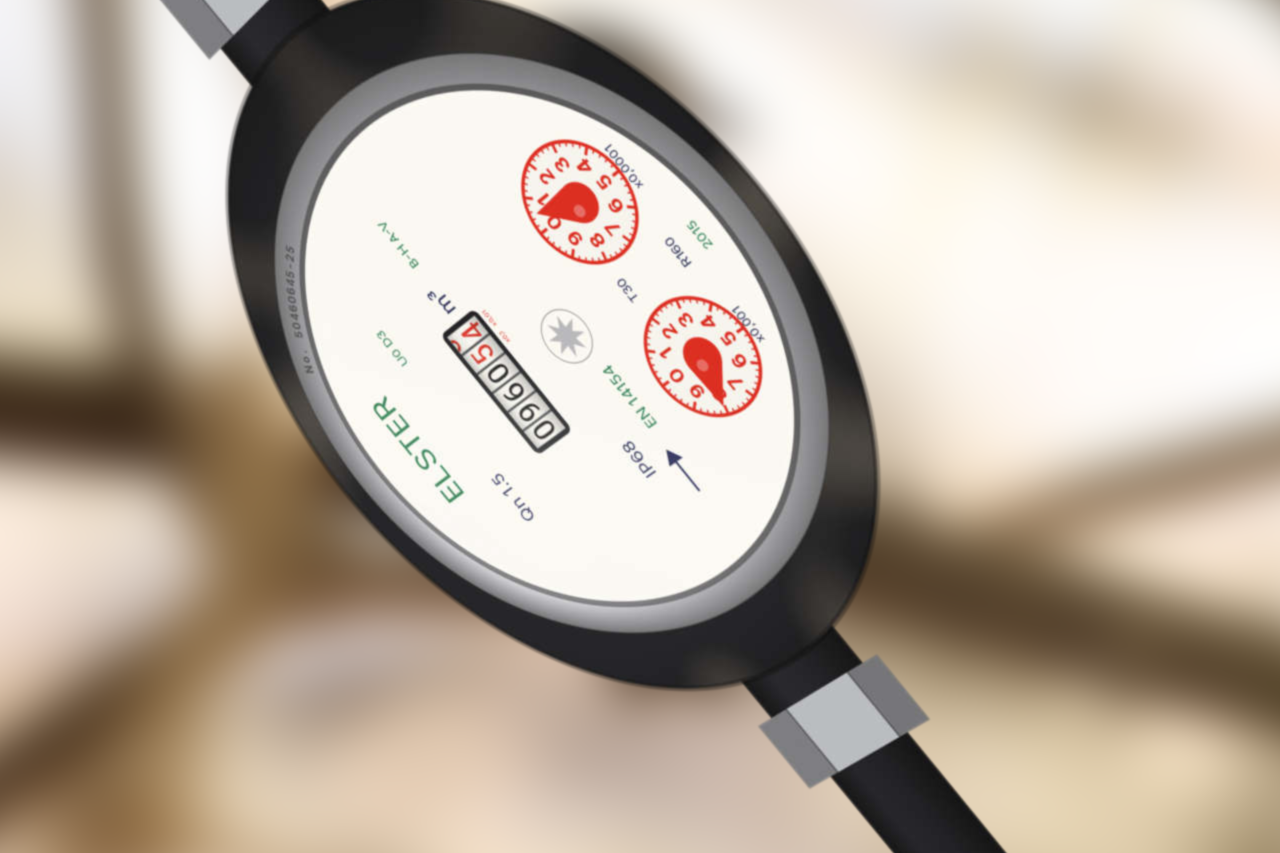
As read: {"value": 960.5380, "unit": "m³"}
